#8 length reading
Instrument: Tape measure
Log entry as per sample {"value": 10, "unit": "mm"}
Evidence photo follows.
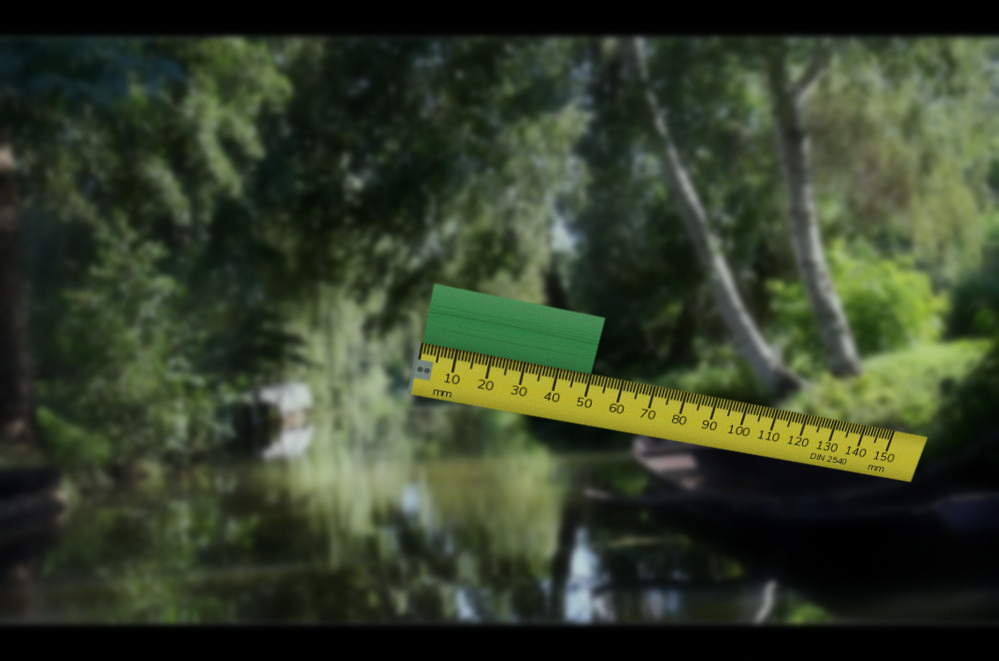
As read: {"value": 50, "unit": "mm"}
